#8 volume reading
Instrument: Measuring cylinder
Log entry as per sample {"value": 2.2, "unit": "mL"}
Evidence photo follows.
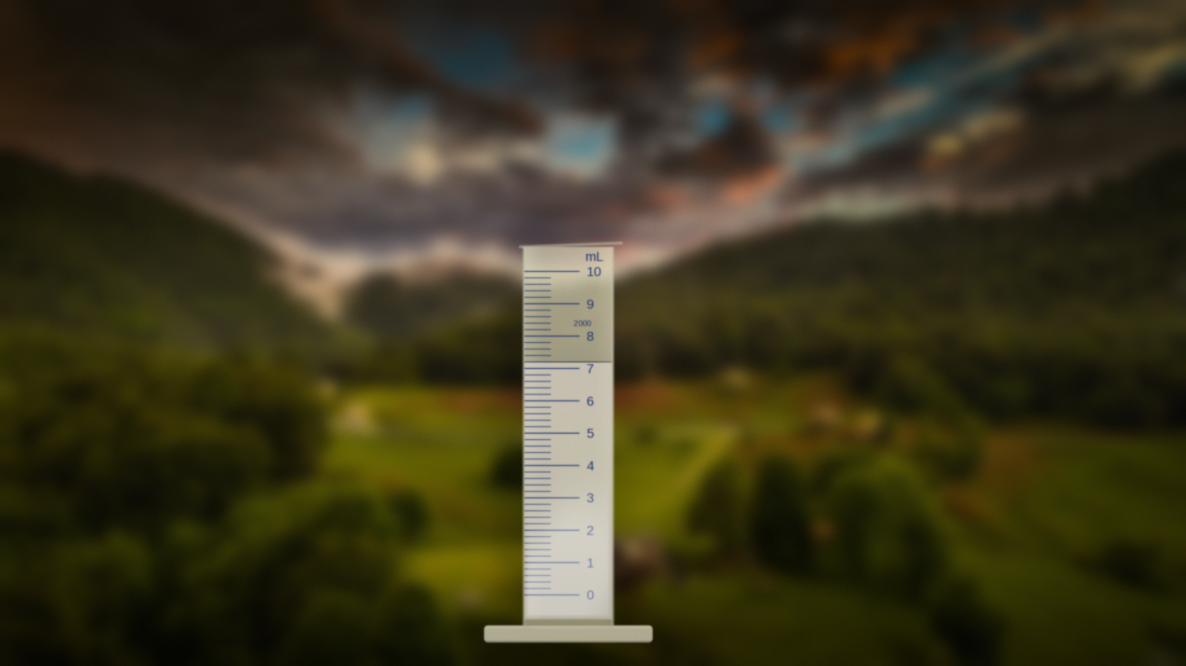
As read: {"value": 7.2, "unit": "mL"}
